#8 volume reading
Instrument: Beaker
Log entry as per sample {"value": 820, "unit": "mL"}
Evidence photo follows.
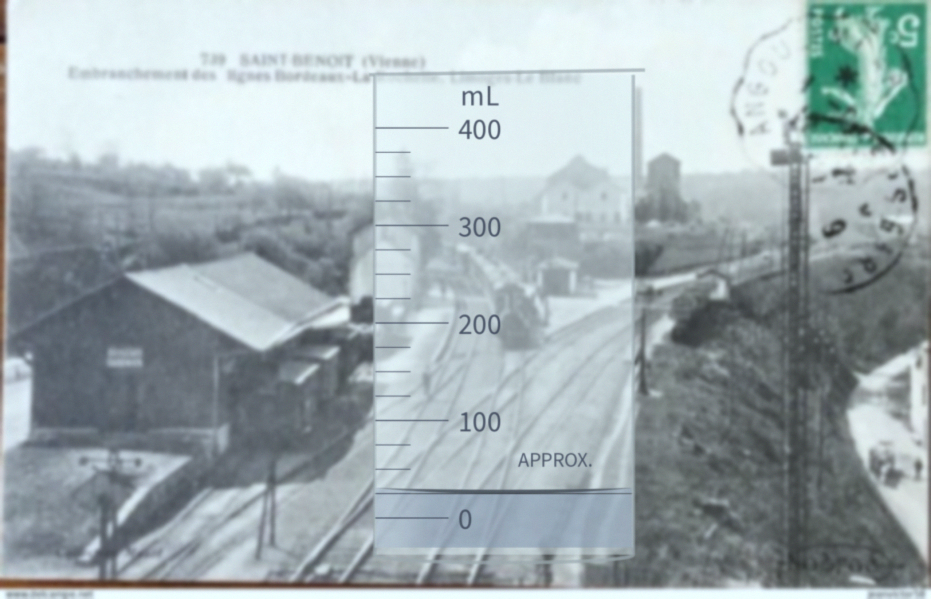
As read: {"value": 25, "unit": "mL"}
